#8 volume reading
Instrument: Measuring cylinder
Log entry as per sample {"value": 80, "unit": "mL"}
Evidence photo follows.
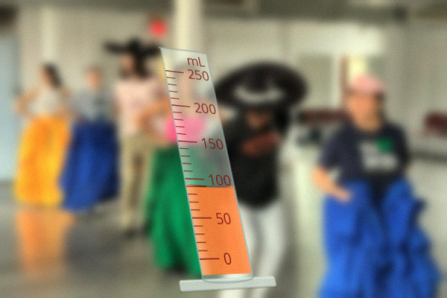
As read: {"value": 90, "unit": "mL"}
